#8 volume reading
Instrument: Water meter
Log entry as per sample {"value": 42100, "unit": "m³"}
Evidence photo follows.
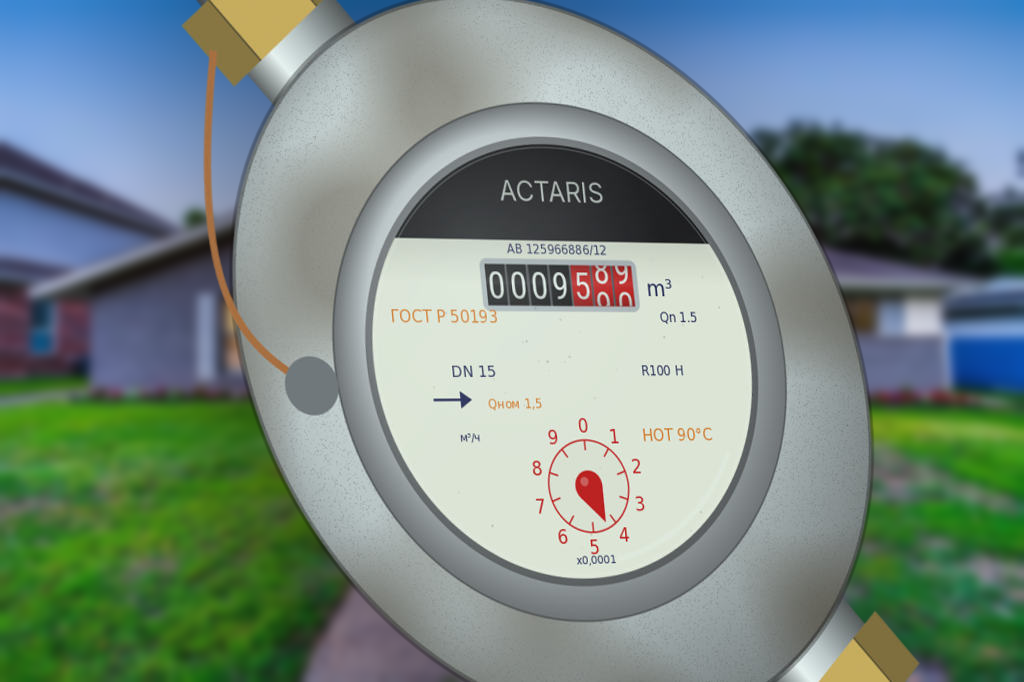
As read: {"value": 9.5894, "unit": "m³"}
